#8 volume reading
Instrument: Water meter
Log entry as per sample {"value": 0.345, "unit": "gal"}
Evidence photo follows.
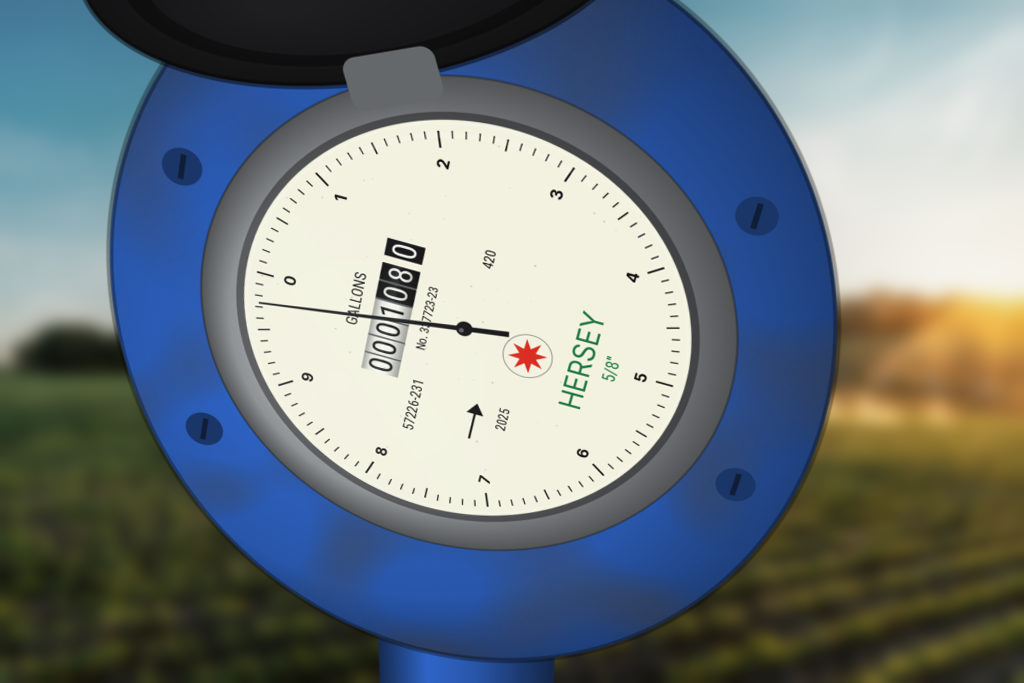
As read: {"value": 1079.7, "unit": "gal"}
